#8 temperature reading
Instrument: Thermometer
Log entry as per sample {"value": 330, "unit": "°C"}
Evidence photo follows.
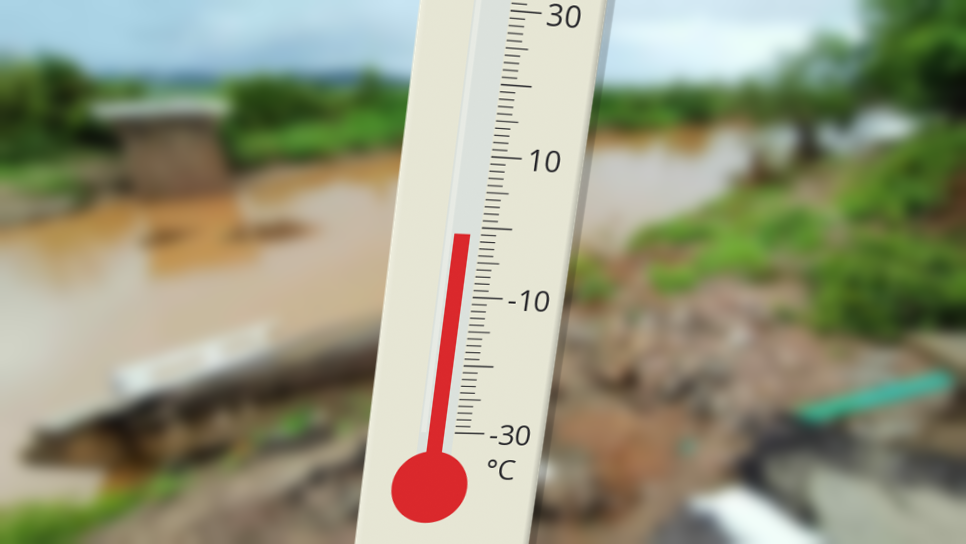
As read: {"value": -1, "unit": "°C"}
